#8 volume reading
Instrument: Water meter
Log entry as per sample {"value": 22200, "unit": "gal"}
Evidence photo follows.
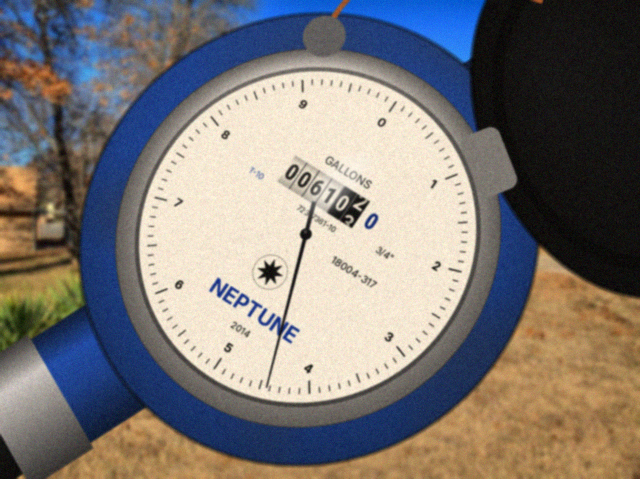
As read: {"value": 61024.4, "unit": "gal"}
